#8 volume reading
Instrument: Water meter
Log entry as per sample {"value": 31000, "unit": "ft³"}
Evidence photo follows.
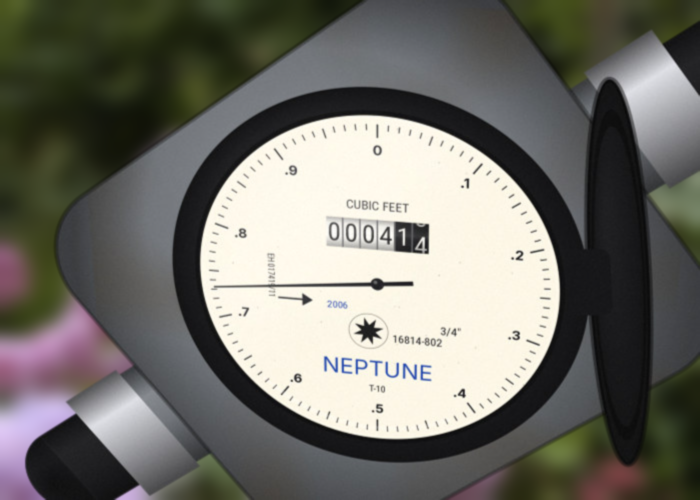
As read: {"value": 413.73, "unit": "ft³"}
